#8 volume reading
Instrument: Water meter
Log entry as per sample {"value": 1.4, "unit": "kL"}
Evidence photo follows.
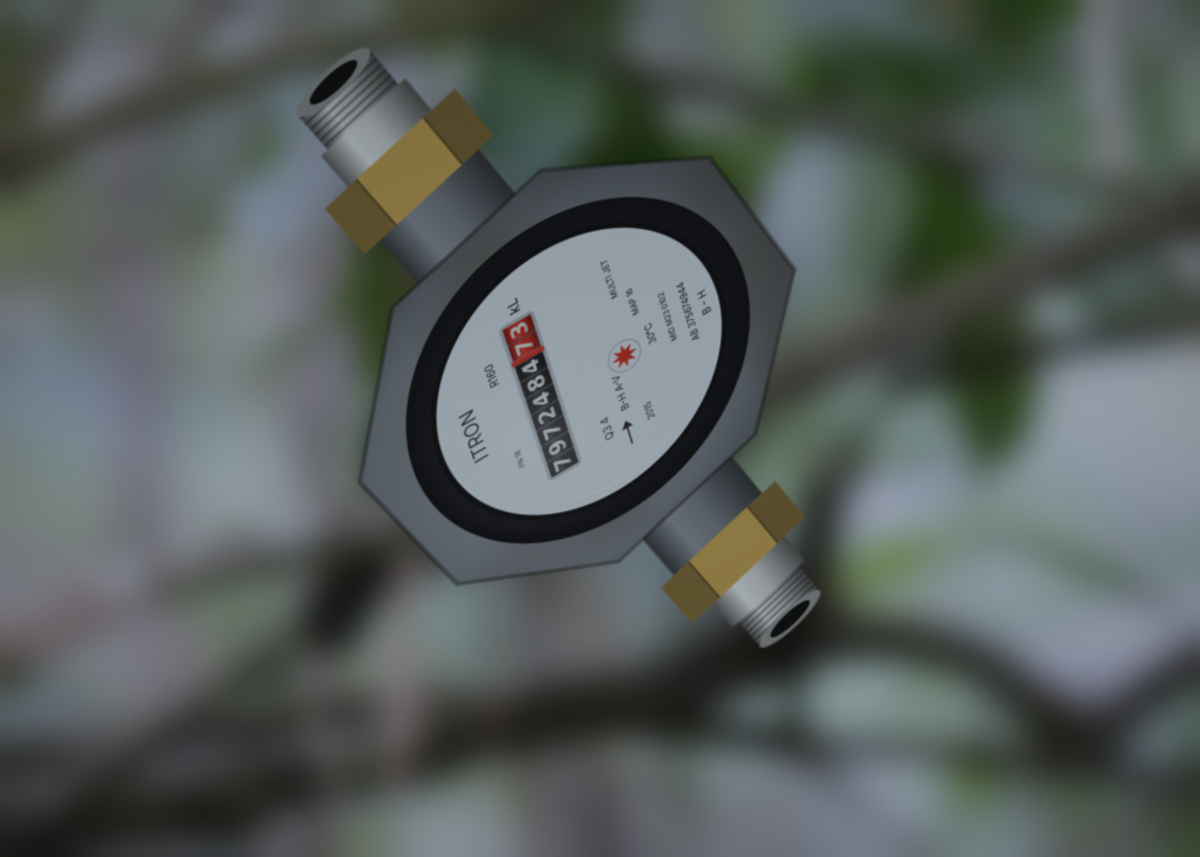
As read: {"value": 7972484.73, "unit": "kL"}
